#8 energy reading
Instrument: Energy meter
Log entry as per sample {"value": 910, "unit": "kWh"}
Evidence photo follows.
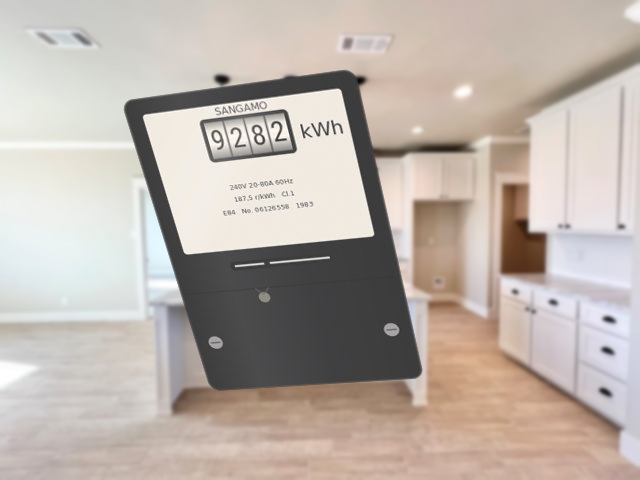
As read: {"value": 9282, "unit": "kWh"}
